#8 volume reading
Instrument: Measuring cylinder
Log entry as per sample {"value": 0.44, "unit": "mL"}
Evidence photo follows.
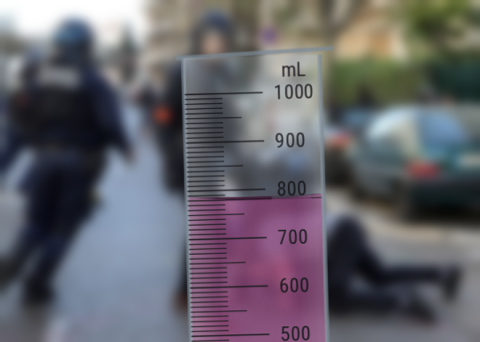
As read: {"value": 780, "unit": "mL"}
